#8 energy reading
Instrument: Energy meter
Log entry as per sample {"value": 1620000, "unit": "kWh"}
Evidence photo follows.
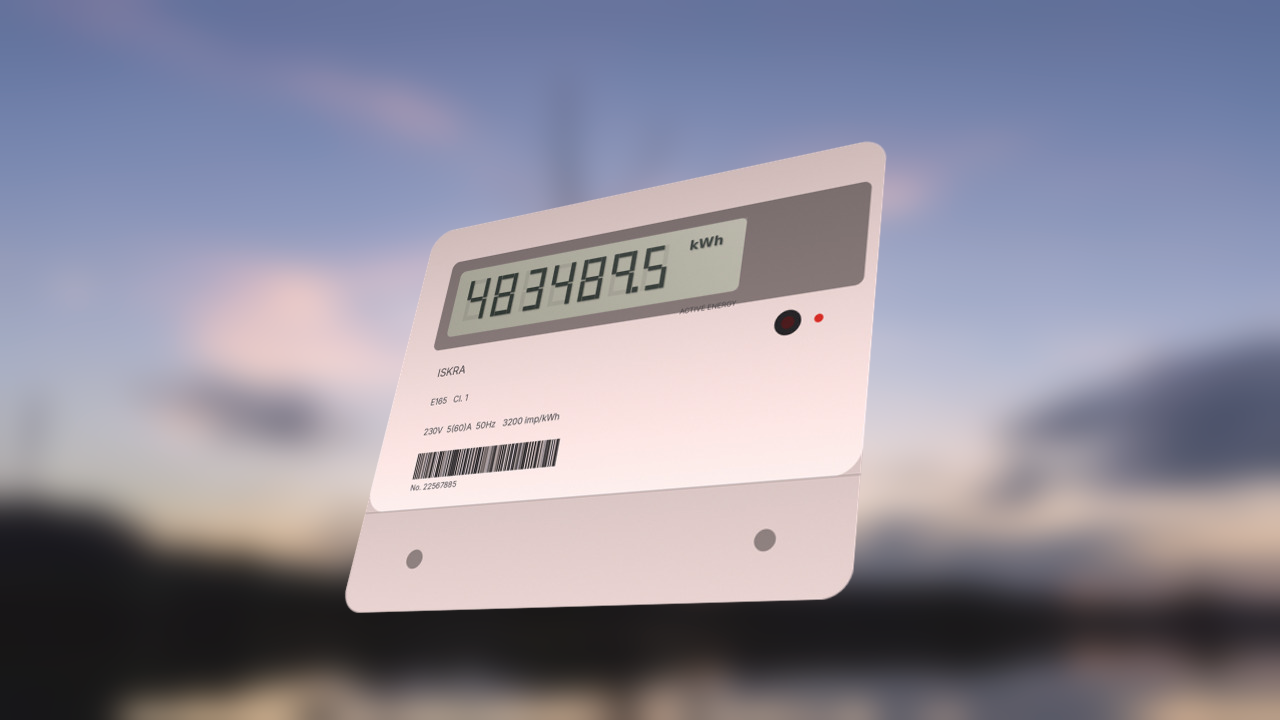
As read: {"value": 483489.5, "unit": "kWh"}
